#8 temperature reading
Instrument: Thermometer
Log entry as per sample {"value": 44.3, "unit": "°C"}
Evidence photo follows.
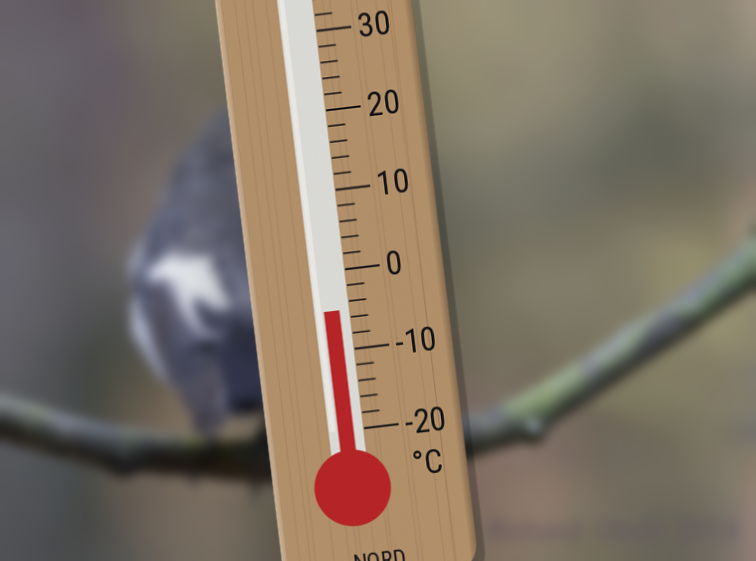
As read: {"value": -5, "unit": "°C"}
